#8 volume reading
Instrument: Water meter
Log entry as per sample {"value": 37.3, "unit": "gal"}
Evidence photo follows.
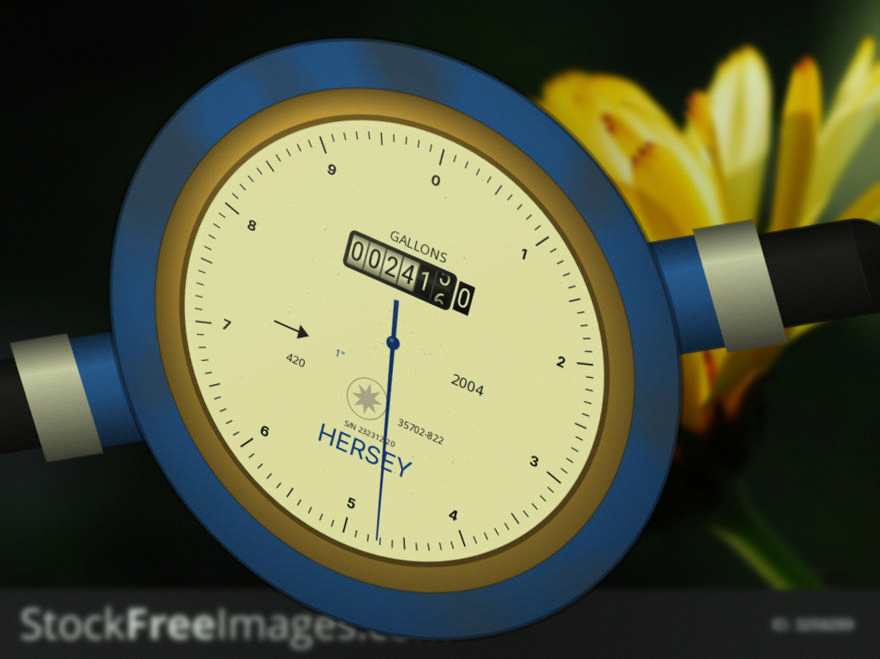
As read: {"value": 24154.7, "unit": "gal"}
